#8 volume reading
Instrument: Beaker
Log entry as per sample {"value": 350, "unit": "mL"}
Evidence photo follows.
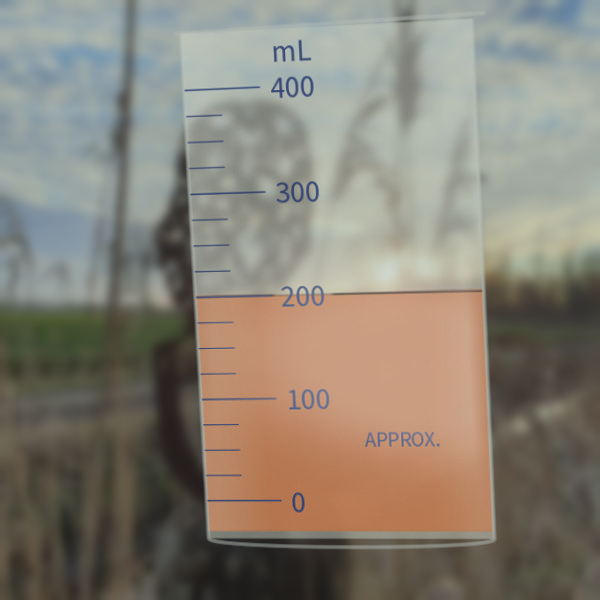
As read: {"value": 200, "unit": "mL"}
